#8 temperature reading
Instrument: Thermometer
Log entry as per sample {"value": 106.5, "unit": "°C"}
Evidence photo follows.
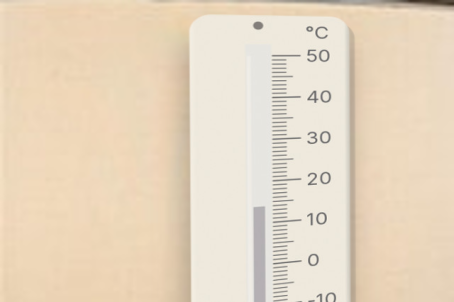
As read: {"value": 14, "unit": "°C"}
